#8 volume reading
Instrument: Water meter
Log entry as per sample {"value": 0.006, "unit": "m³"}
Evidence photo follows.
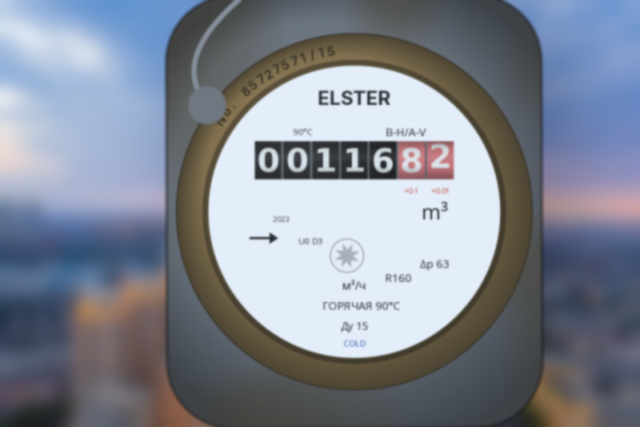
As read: {"value": 116.82, "unit": "m³"}
